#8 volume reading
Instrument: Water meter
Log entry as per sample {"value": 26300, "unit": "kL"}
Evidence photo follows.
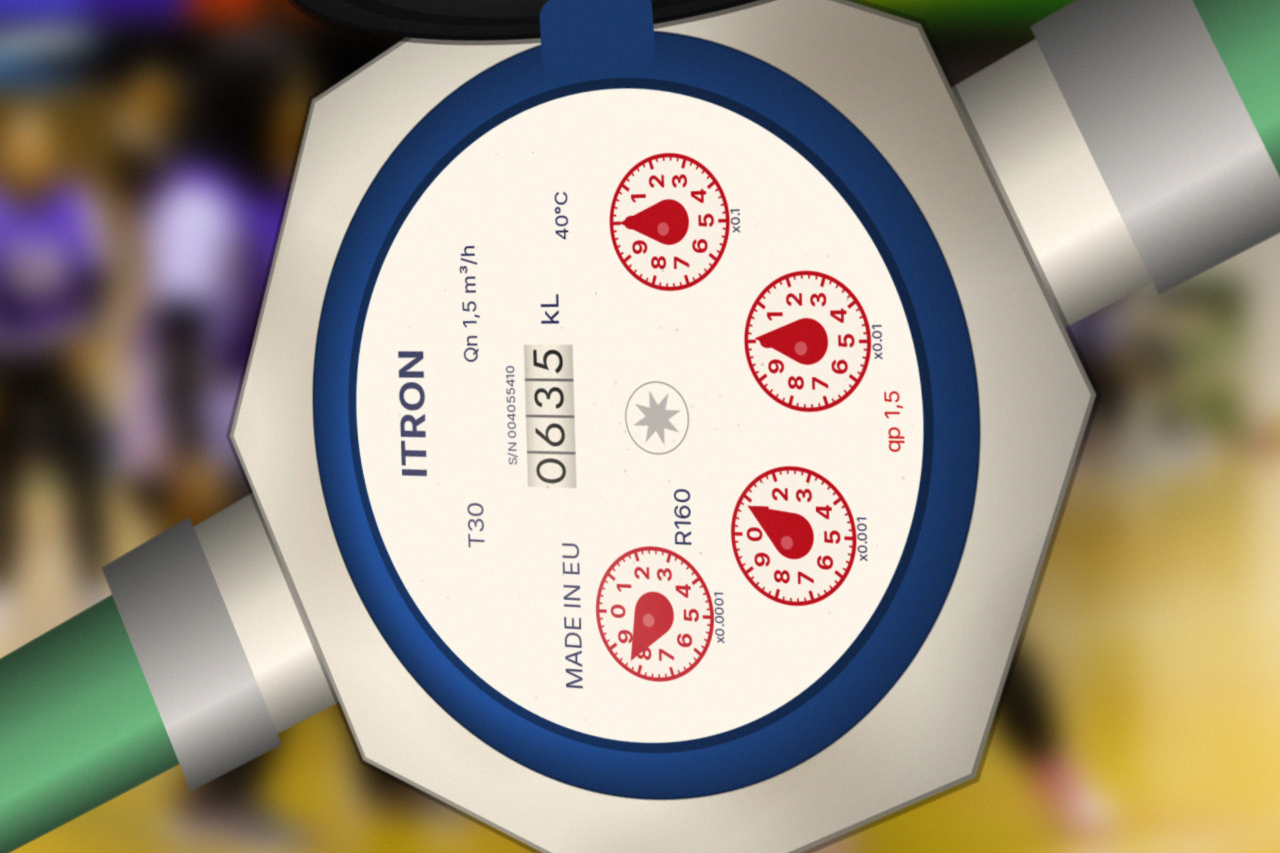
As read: {"value": 635.0008, "unit": "kL"}
